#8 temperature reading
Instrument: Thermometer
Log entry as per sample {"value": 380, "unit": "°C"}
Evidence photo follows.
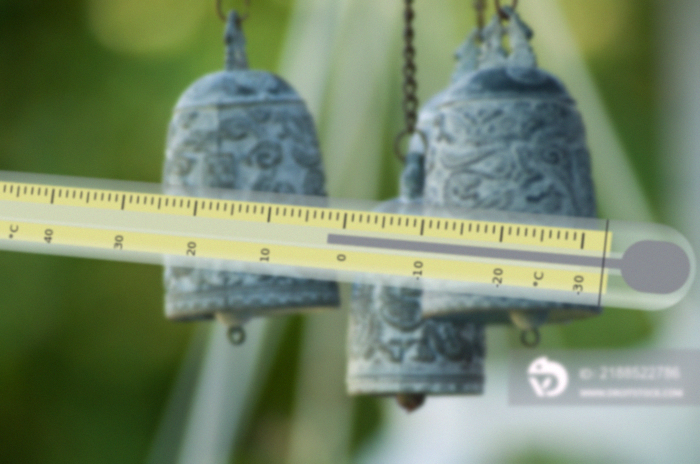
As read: {"value": 2, "unit": "°C"}
